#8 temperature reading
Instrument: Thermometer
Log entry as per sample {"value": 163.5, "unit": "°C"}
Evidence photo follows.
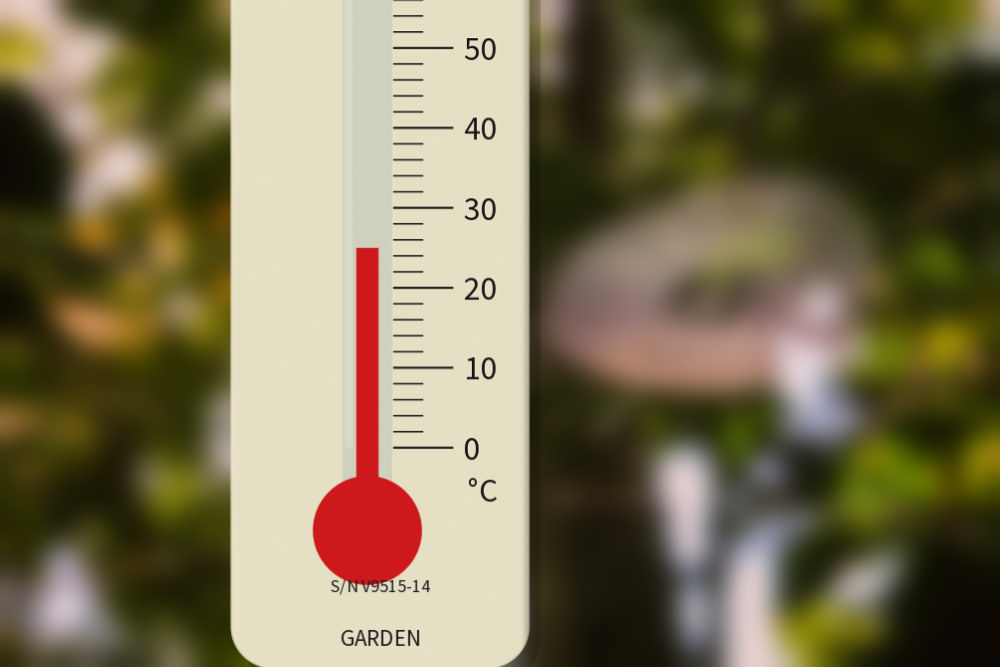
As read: {"value": 25, "unit": "°C"}
